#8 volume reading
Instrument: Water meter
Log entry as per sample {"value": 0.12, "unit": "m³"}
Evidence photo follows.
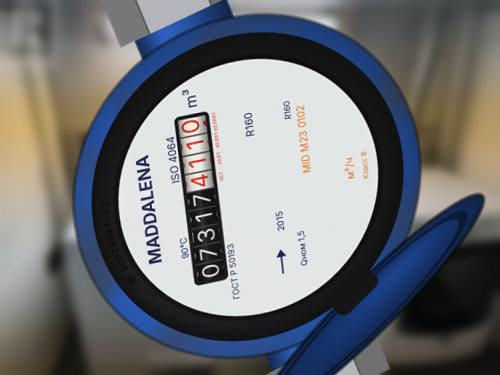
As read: {"value": 7317.4110, "unit": "m³"}
